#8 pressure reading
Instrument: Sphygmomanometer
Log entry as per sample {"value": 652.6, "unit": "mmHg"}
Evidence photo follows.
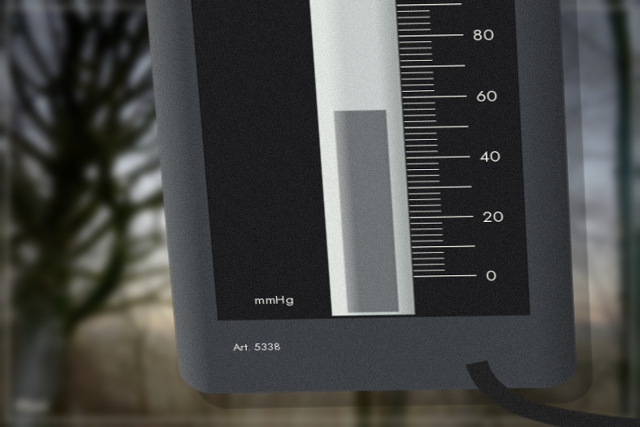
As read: {"value": 56, "unit": "mmHg"}
